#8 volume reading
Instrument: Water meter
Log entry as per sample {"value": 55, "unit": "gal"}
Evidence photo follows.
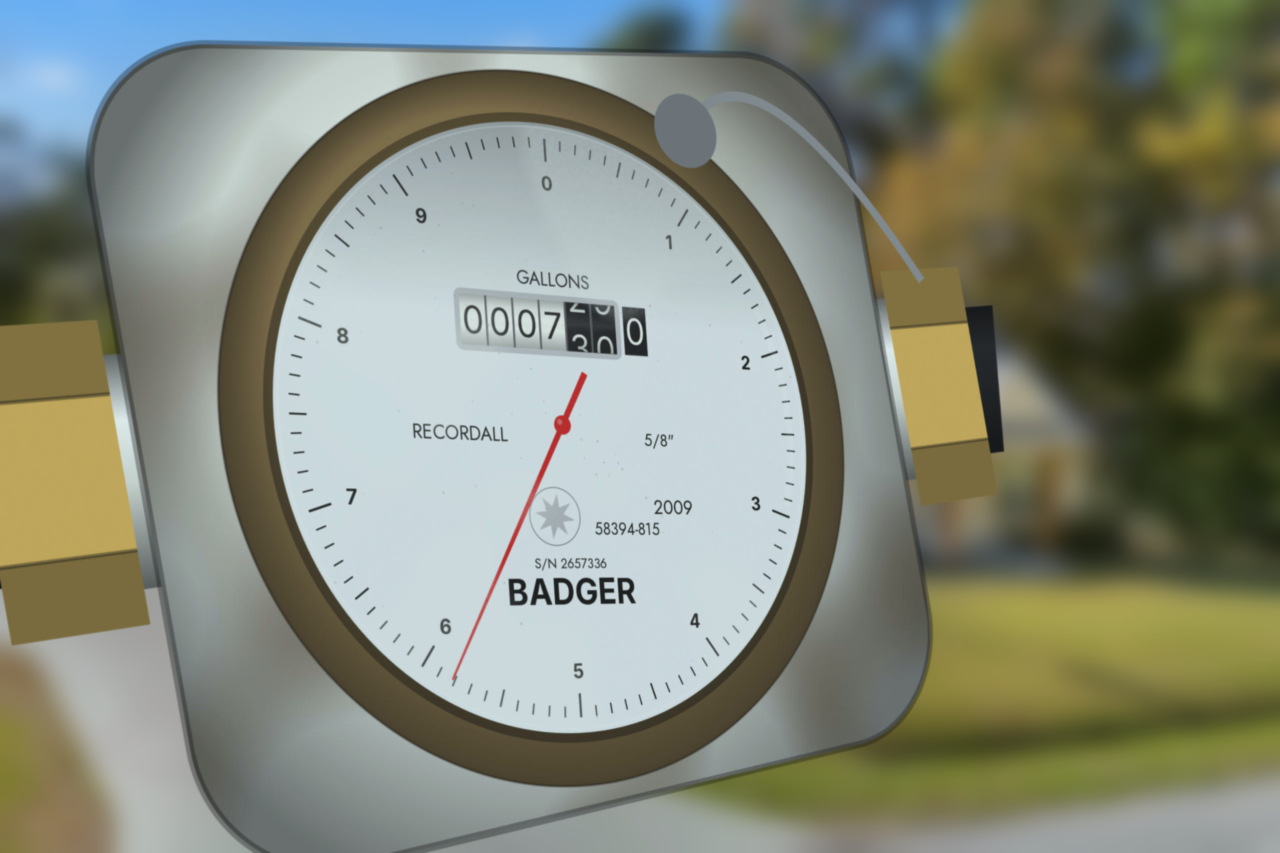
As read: {"value": 7295.8, "unit": "gal"}
